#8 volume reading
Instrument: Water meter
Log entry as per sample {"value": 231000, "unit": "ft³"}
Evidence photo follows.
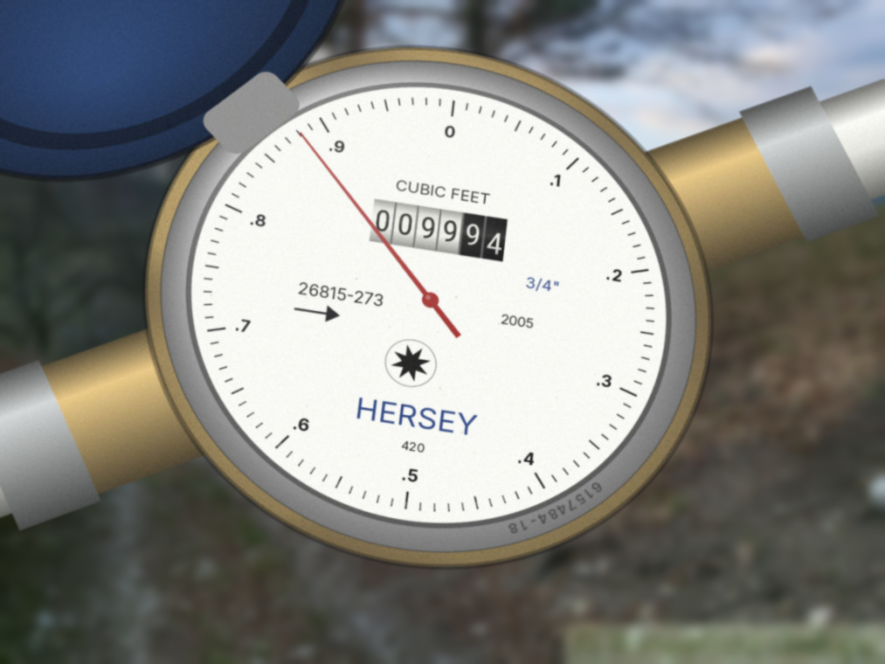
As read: {"value": 9993.88, "unit": "ft³"}
